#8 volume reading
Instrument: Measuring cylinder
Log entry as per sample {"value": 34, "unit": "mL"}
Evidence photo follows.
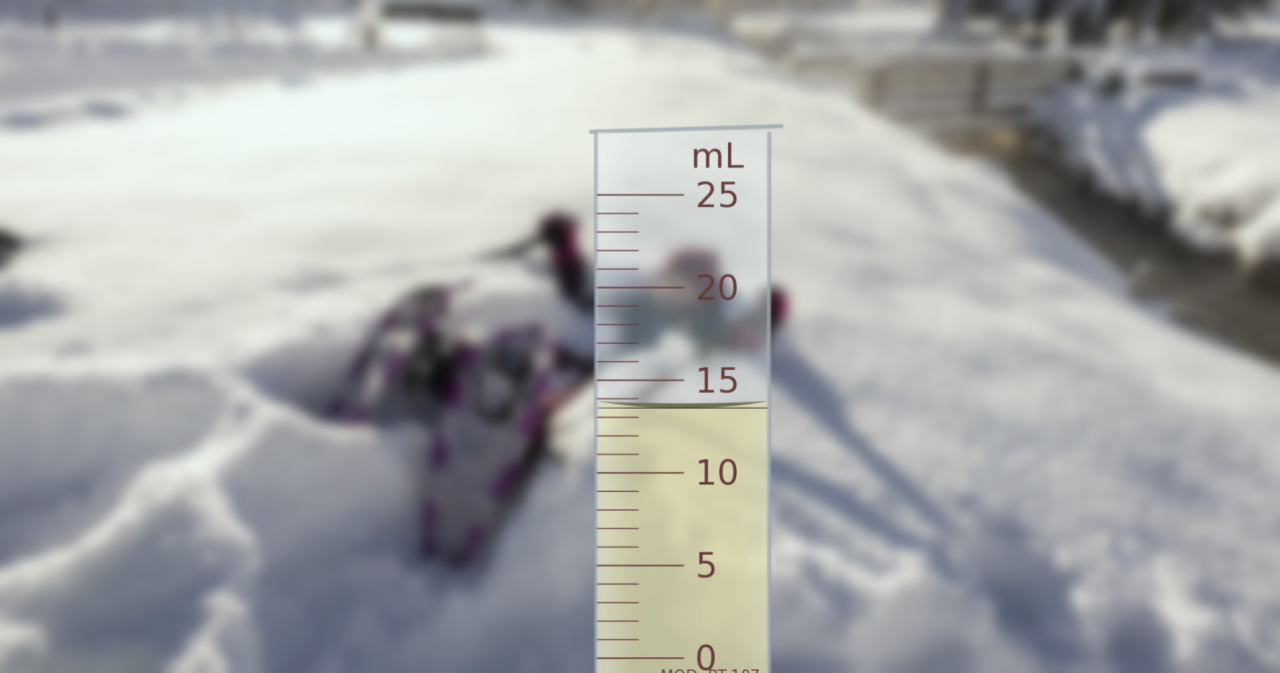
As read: {"value": 13.5, "unit": "mL"}
